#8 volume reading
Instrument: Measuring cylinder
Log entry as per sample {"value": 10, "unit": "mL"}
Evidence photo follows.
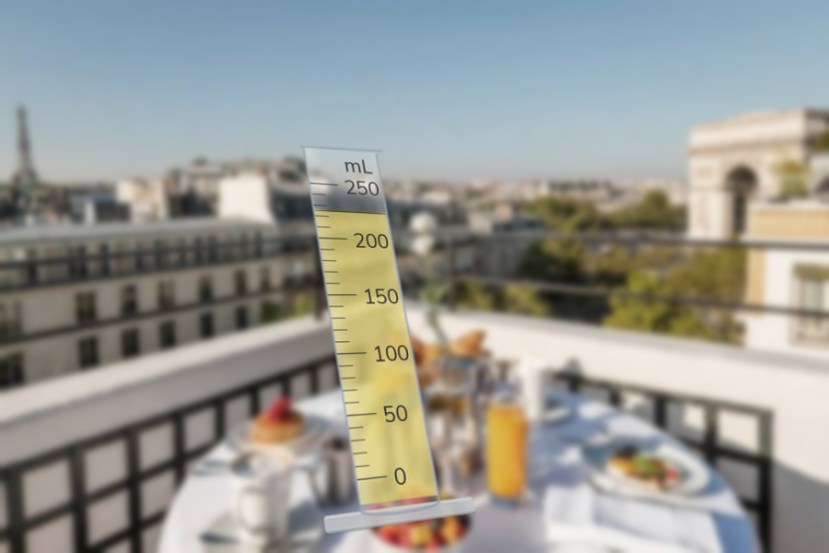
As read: {"value": 225, "unit": "mL"}
